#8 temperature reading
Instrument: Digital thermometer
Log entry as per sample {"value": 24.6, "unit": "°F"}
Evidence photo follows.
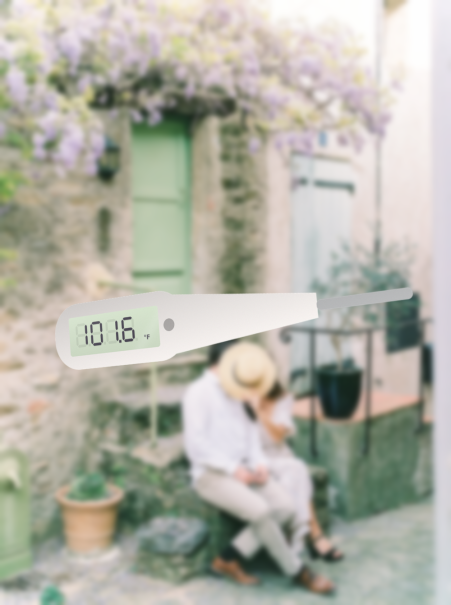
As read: {"value": 101.6, "unit": "°F"}
